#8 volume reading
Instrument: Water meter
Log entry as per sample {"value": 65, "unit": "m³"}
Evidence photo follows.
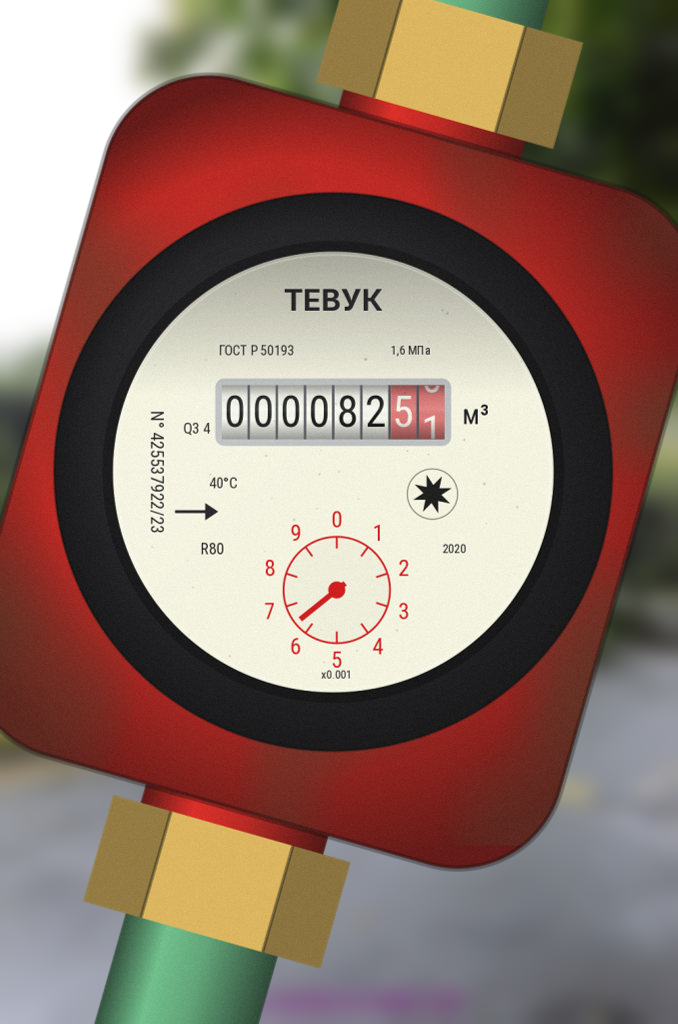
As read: {"value": 82.506, "unit": "m³"}
